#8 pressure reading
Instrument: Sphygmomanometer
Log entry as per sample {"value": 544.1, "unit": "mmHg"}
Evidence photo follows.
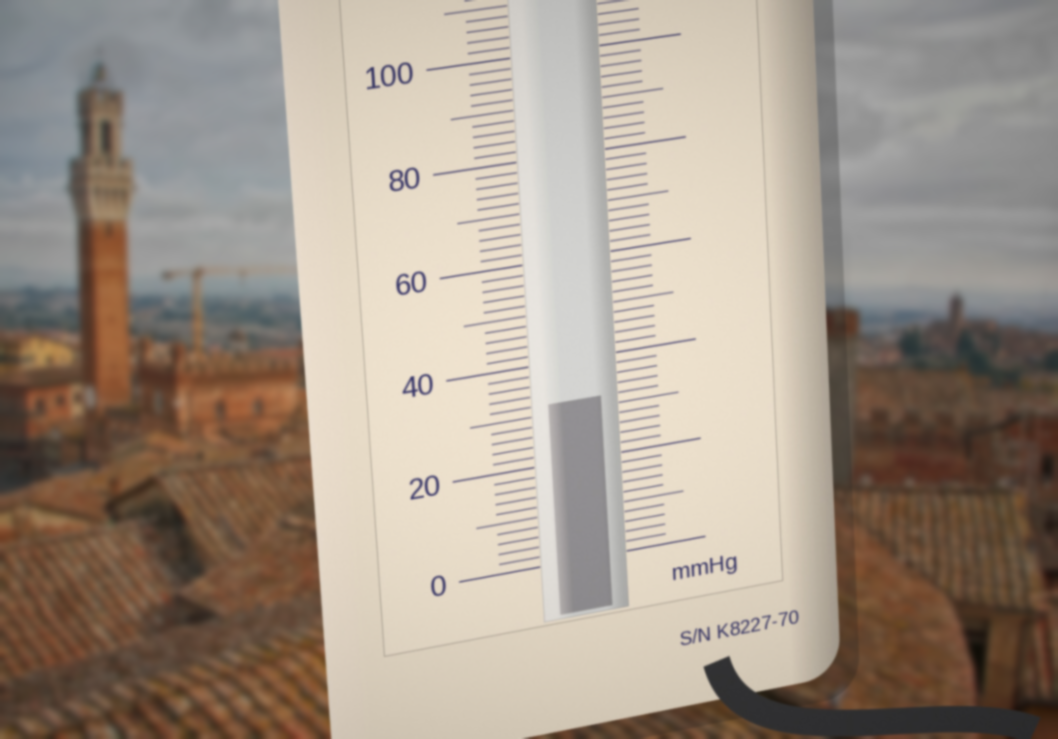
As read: {"value": 32, "unit": "mmHg"}
